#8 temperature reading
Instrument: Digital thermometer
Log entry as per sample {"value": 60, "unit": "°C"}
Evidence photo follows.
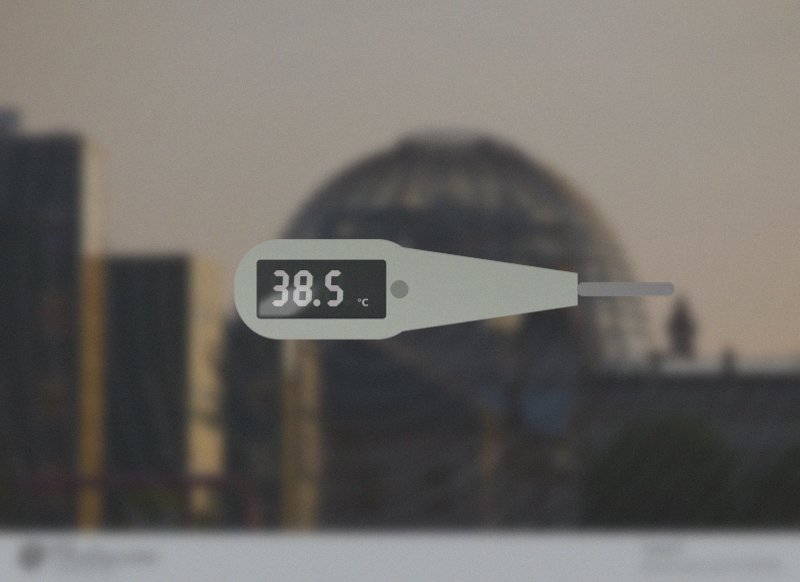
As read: {"value": 38.5, "unit": "°C"}
